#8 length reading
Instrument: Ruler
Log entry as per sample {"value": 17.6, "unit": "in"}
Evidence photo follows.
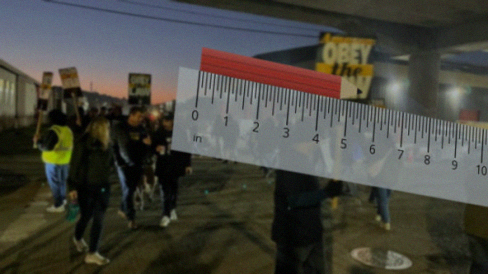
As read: {"value": 5.5, "unit": "in"}
